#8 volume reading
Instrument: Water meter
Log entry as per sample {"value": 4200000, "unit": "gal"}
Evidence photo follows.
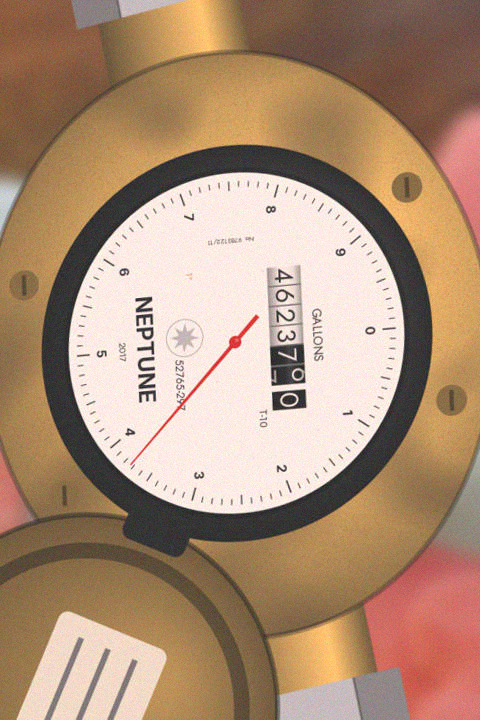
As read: {"value": 4623763.7, "unit": "gal"}
